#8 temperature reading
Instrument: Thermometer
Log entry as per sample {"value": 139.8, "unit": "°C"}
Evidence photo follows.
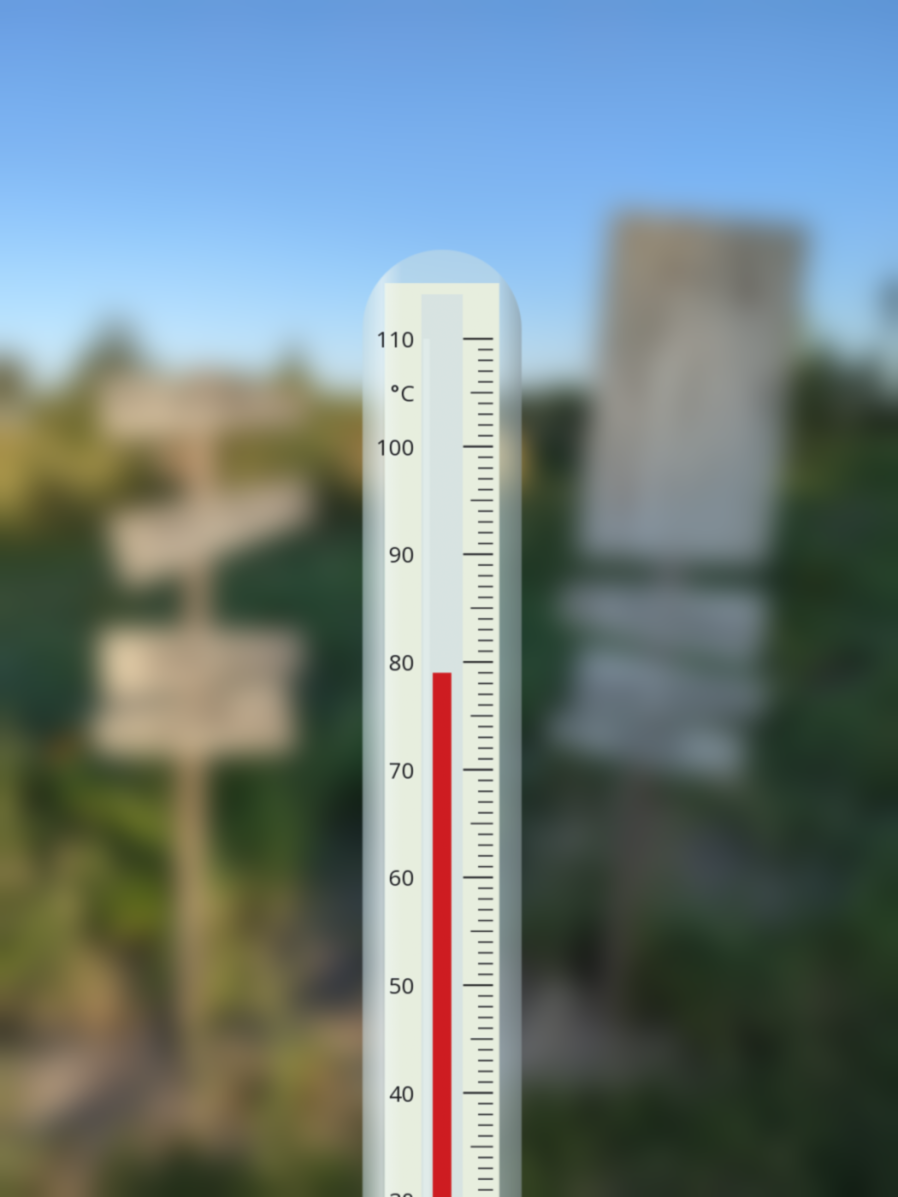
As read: {"value": 79, "unit": "°C"}
